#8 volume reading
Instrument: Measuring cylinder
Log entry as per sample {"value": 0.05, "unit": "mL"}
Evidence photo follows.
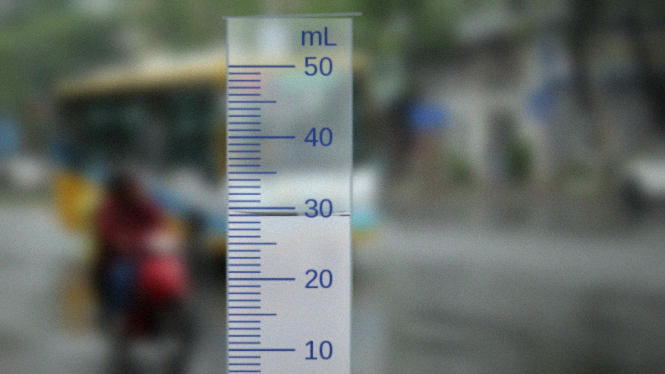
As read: {"value": 29, "unit": "mL"}
